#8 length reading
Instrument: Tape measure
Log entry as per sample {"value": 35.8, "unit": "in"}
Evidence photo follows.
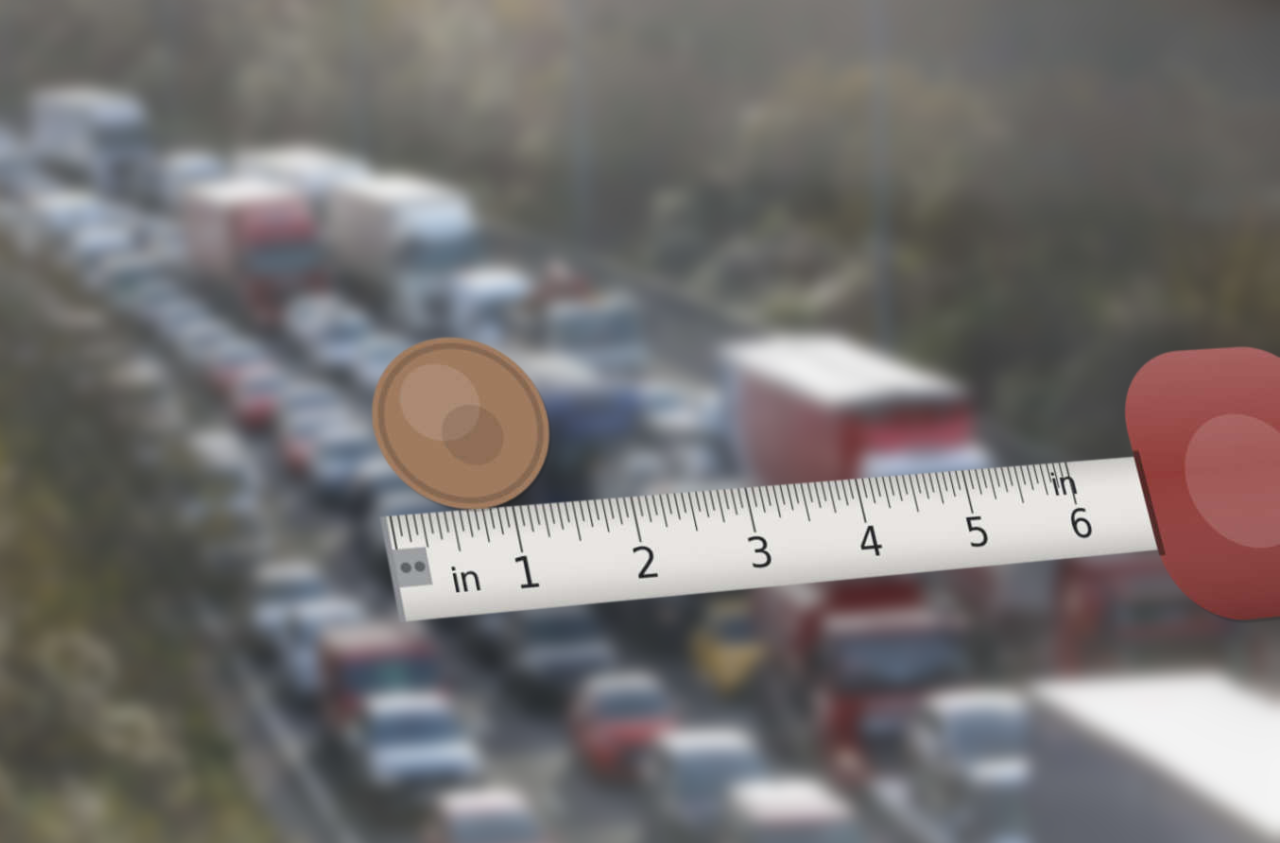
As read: {"value": 1.4375, "unit": "in"}
